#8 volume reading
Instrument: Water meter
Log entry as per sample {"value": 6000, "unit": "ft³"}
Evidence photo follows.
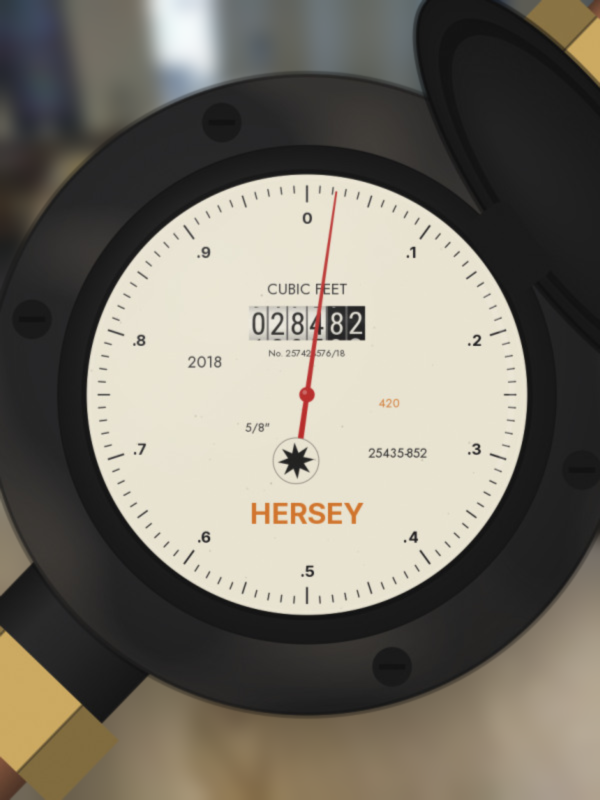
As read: {"value": 28482.02, "unit": "ft³"}
